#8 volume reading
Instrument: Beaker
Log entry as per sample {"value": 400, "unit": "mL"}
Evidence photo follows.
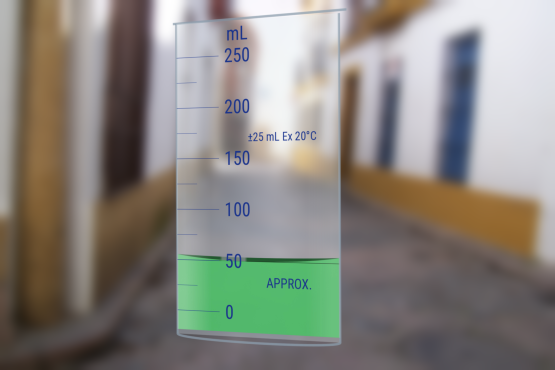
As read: {"value": 50, "unit": "mL"}
